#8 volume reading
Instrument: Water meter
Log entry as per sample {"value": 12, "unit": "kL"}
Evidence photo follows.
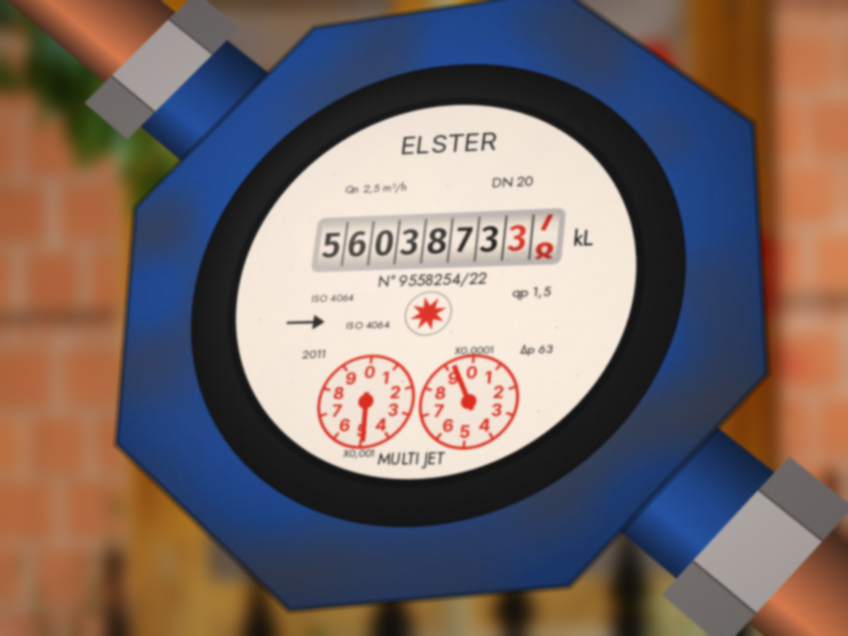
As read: {"value": 5603873.3749, "unit": "kL"}
